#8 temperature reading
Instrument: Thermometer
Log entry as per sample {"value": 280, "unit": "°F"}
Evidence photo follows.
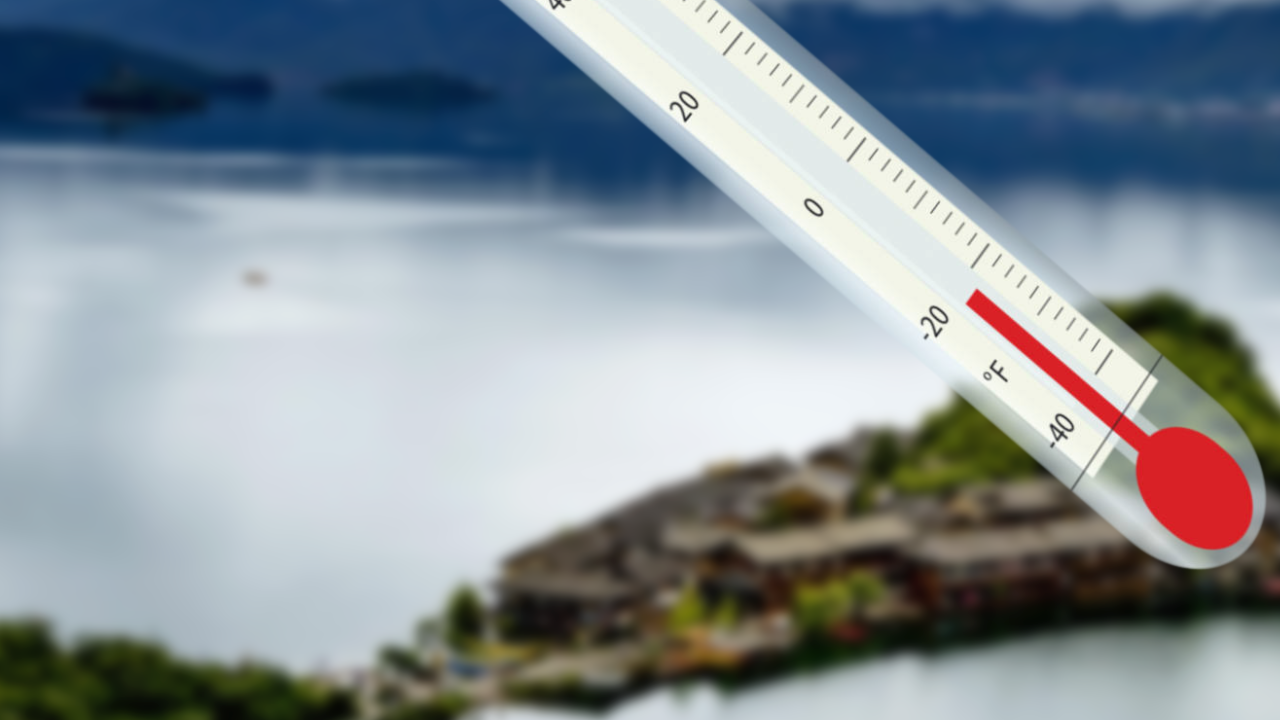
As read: {"value": -22, "unit": "°F"}
